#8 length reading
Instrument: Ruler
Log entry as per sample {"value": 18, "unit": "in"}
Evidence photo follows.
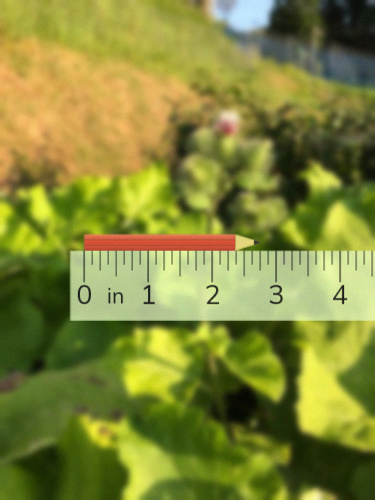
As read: {"value": 2.75, "unit": "in"}
